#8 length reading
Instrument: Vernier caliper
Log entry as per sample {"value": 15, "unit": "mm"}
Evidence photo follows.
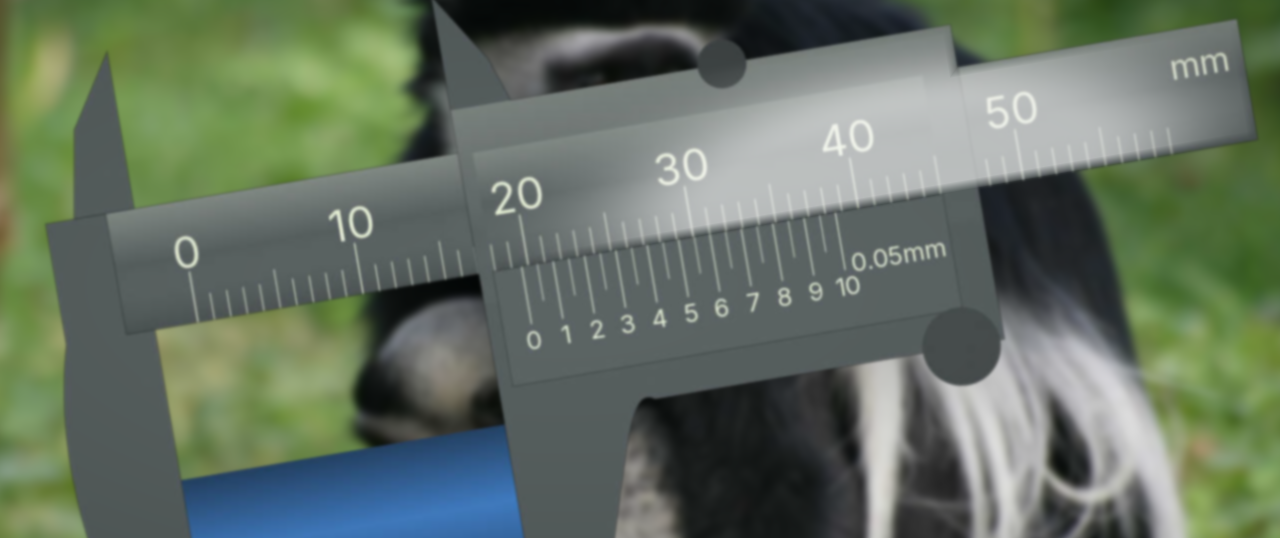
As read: {"value": 19.6, "unit": "mm"}
